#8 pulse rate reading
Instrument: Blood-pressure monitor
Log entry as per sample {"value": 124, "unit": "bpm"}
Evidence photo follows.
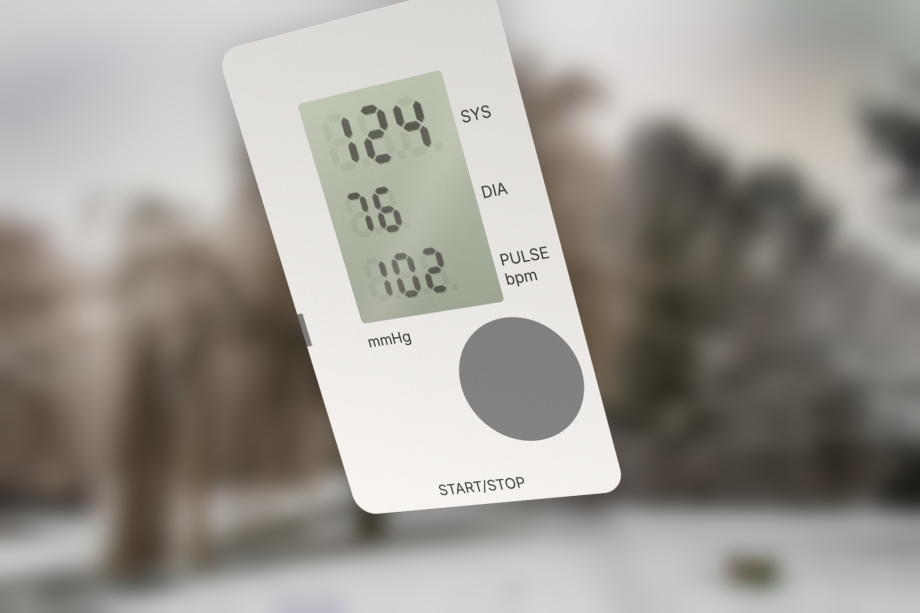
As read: {"value": 102, "unit": "bpm"}
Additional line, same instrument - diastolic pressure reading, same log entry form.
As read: {"value": 76, "unit": "mmHg"}
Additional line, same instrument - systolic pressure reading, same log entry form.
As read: {"value": 124, "unit": "mmHg"}
